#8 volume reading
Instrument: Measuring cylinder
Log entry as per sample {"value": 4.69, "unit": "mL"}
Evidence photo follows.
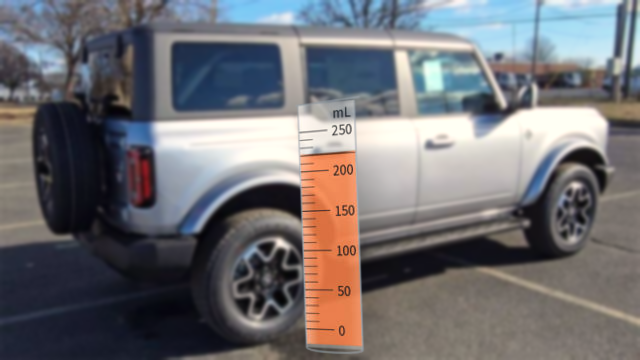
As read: {"value": 220, "unit": "mL"}
